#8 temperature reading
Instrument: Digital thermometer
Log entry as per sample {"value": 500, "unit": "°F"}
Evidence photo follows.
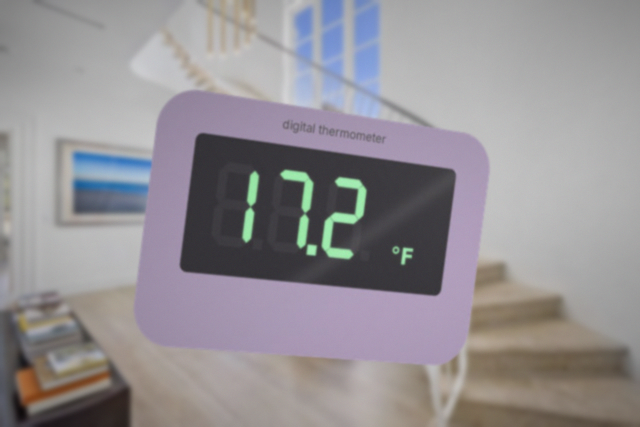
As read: {"value": 17.2, "unit": "°F"}
